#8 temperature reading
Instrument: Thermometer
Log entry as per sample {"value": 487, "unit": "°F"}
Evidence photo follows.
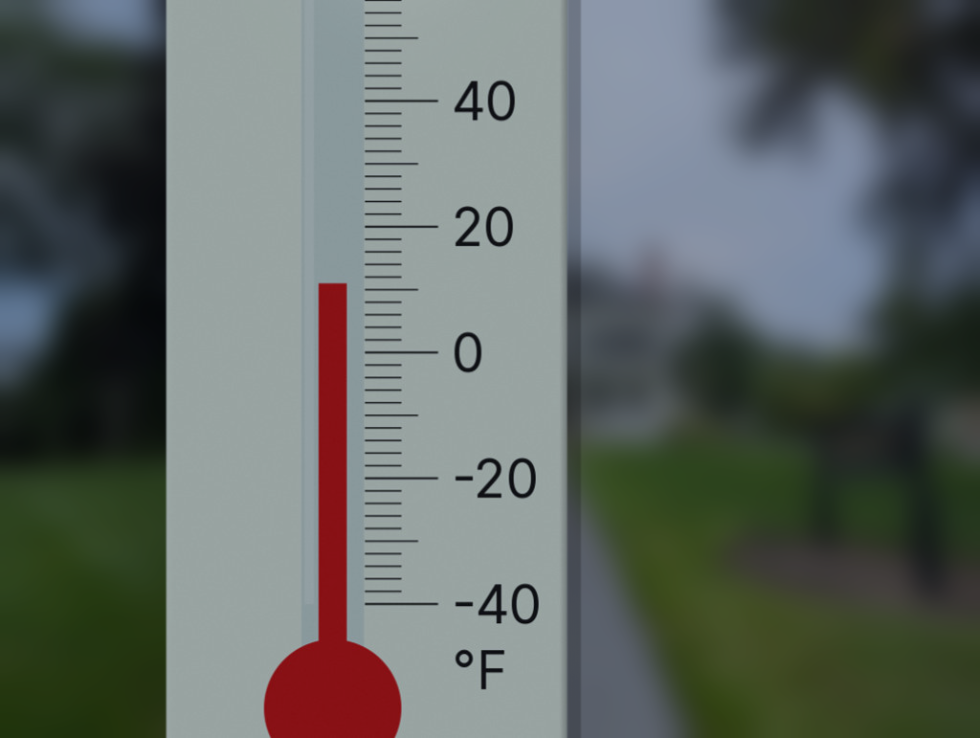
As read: {"value": 11, "unit": "°F"}
